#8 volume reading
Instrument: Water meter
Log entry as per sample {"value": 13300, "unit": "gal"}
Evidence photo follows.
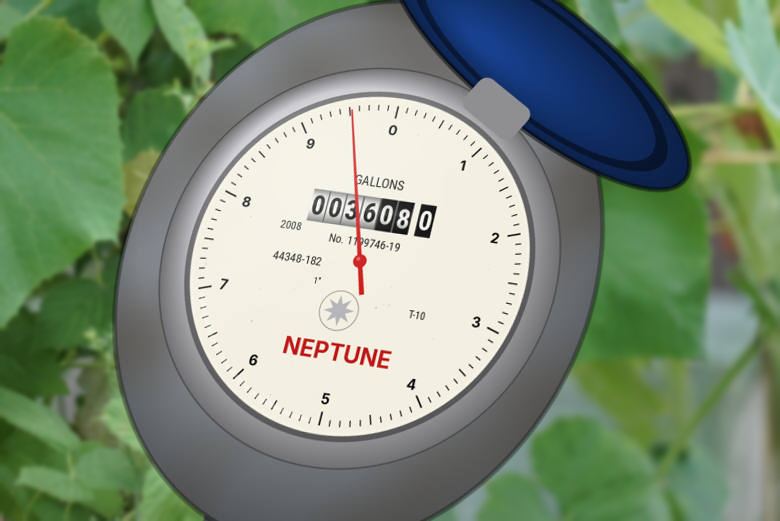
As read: {"value": 36079.5, "unit": "gal"}
